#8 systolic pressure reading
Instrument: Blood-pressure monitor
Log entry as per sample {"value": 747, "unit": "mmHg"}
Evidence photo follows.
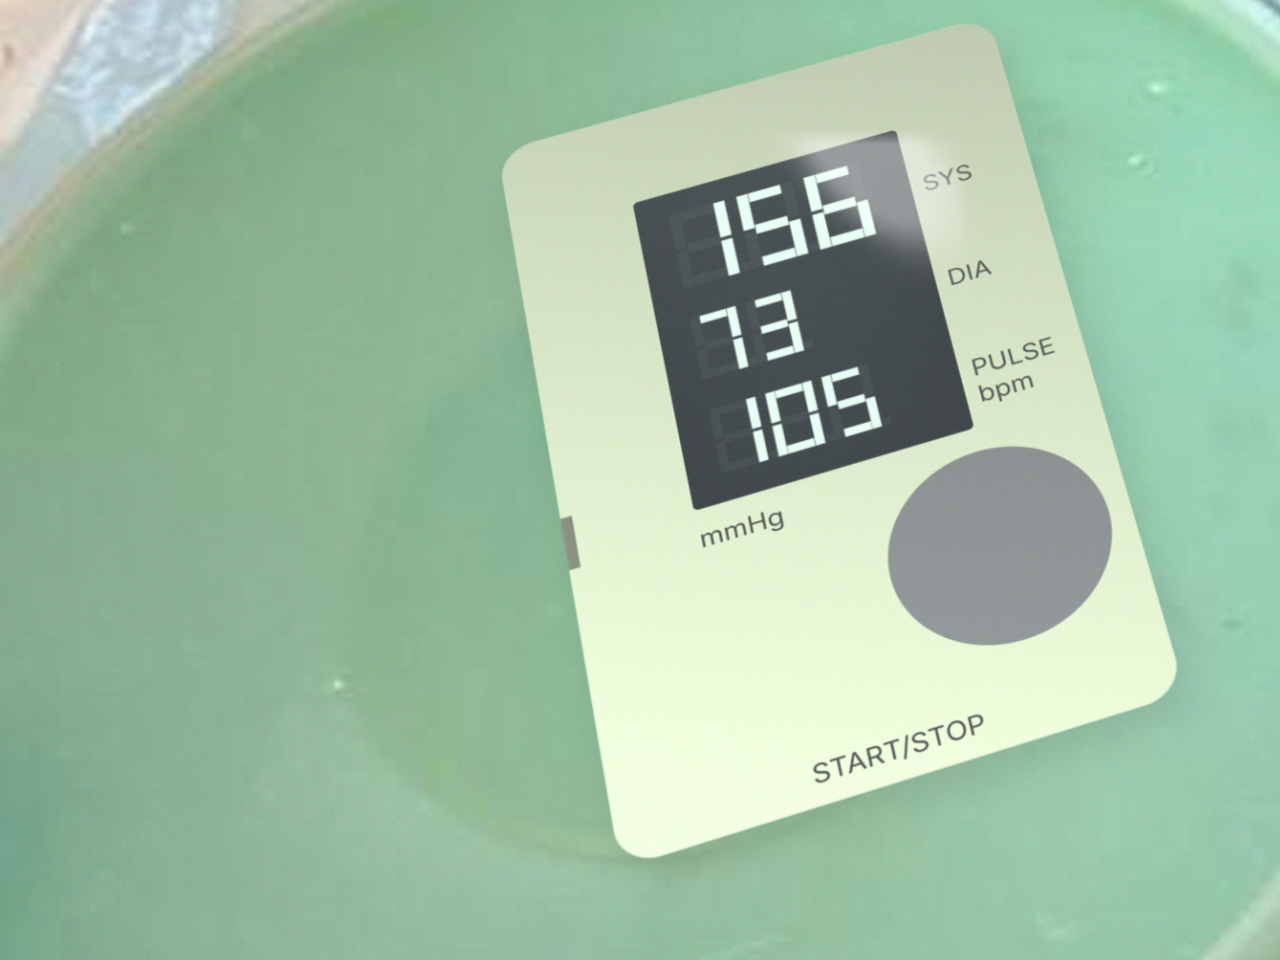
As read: {"value": 156, "unit": "mmHg"}
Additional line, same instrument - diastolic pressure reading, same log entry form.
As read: {"value": 73, "unit": "mmHg"}
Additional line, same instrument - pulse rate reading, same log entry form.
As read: {"value": 105, "unit": "bpm"}
